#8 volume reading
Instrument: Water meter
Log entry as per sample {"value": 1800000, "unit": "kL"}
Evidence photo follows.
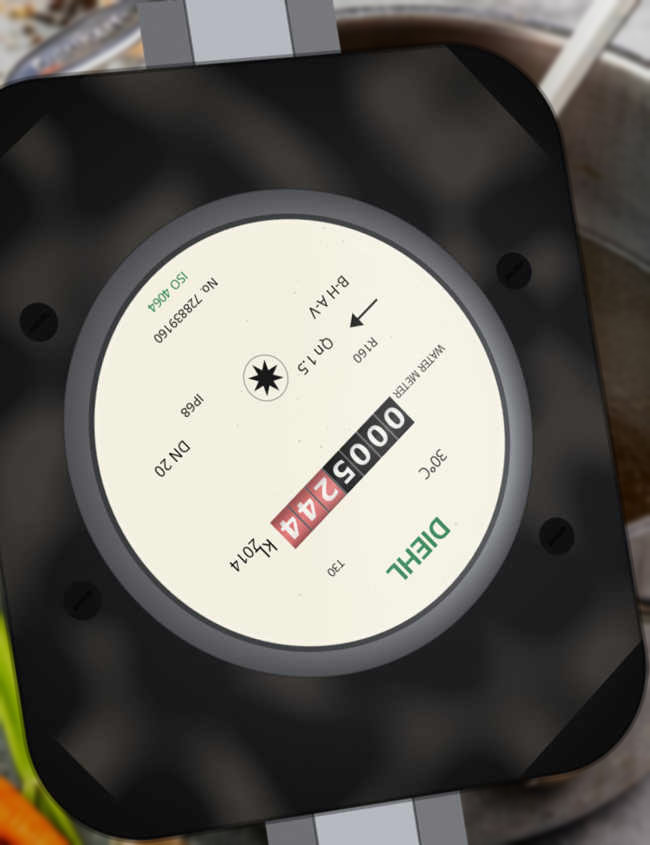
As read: {"value": 5.244, "unit": "kL"}
